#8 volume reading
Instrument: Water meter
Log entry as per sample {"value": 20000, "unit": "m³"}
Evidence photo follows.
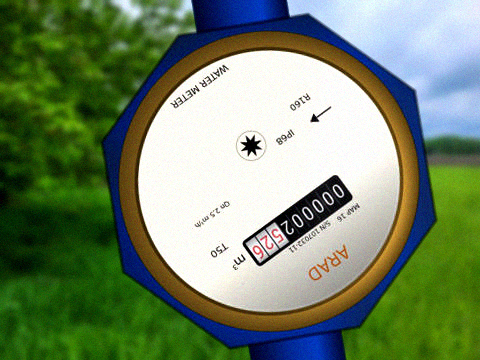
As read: {"value": 2.526, "unit": "m³"}
